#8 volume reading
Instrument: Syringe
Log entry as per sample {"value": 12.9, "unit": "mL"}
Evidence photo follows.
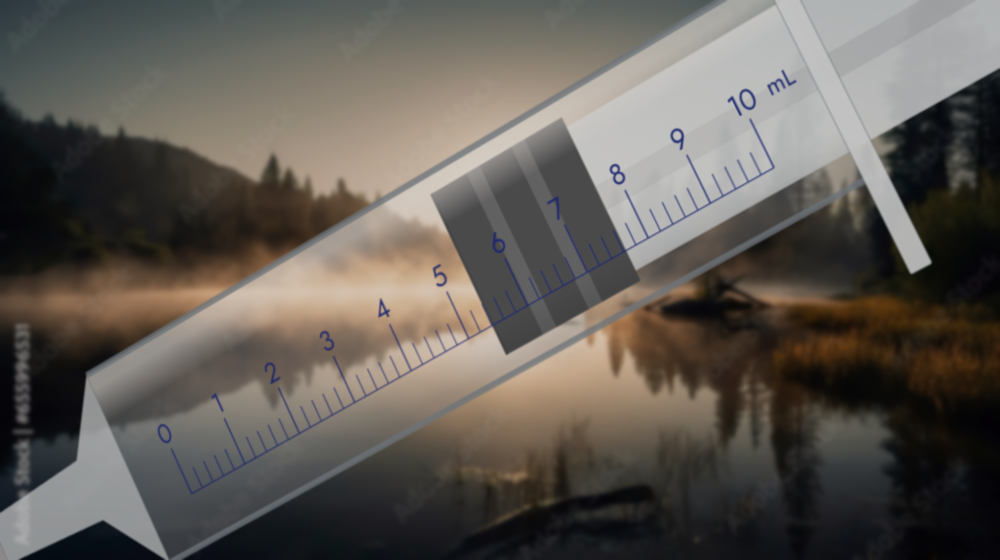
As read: {"value": 5.4, "unit": "mL"}
